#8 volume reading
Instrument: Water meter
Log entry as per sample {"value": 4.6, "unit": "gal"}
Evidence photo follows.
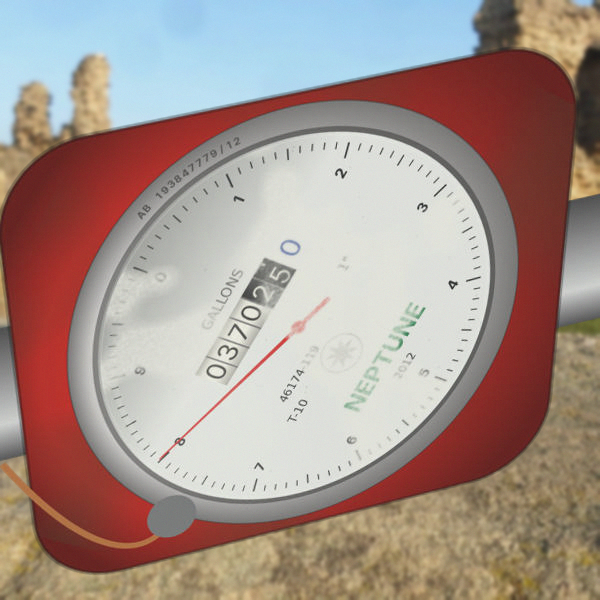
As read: {"value": 370248.0, "unit": "gal"}
